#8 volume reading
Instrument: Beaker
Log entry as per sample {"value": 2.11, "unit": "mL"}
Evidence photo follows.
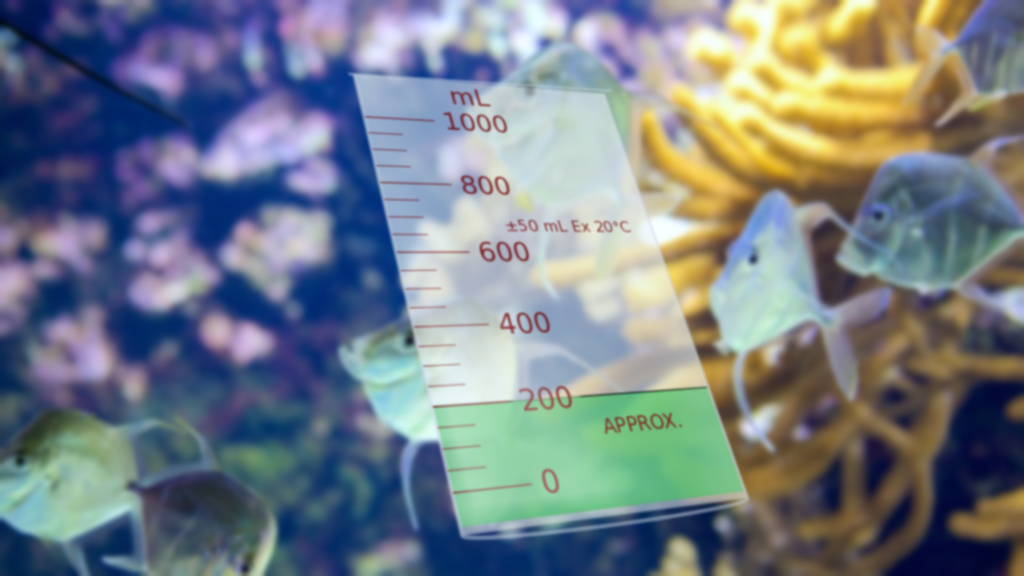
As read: {"value": 200, "unit": "mL"}
